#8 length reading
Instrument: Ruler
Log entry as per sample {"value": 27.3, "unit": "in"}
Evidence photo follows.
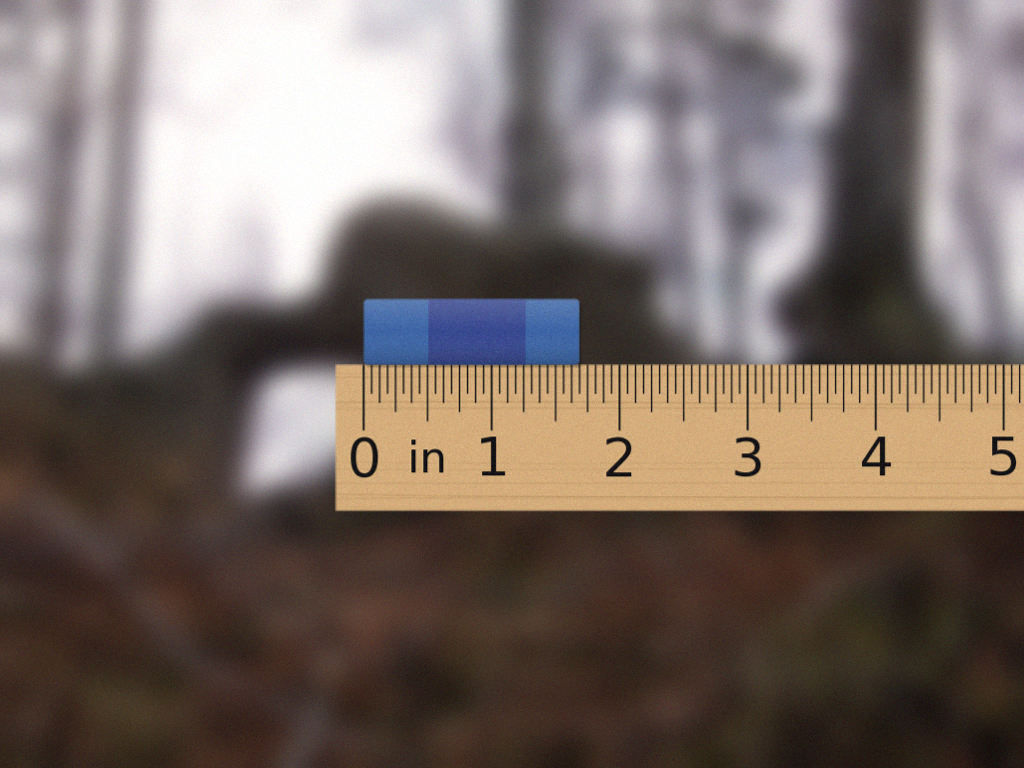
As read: {"value": 1.6875, "unit": "in"}
